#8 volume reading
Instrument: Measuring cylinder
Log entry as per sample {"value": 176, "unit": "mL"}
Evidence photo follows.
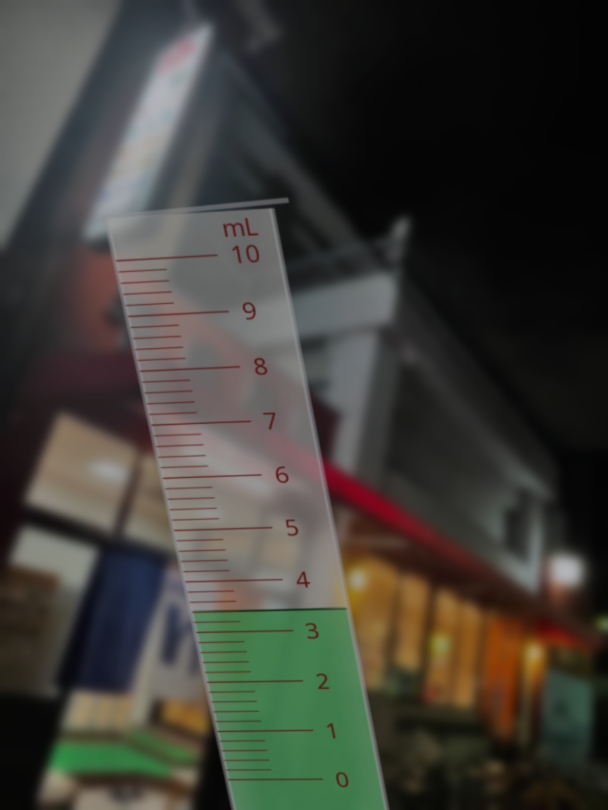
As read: {"value": 3.4, "unit": "mL"}
